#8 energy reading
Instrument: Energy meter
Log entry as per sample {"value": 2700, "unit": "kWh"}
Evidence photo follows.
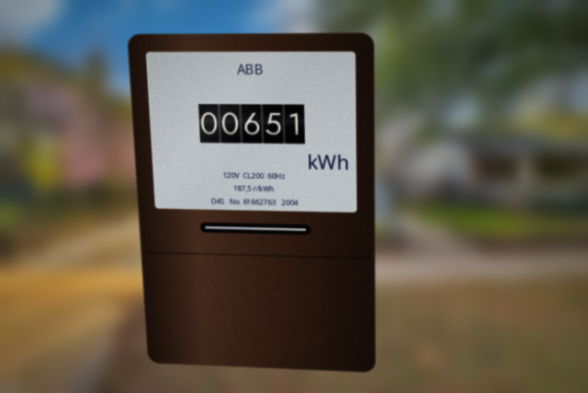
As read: {"value": 651, "unit": "kWh"}
